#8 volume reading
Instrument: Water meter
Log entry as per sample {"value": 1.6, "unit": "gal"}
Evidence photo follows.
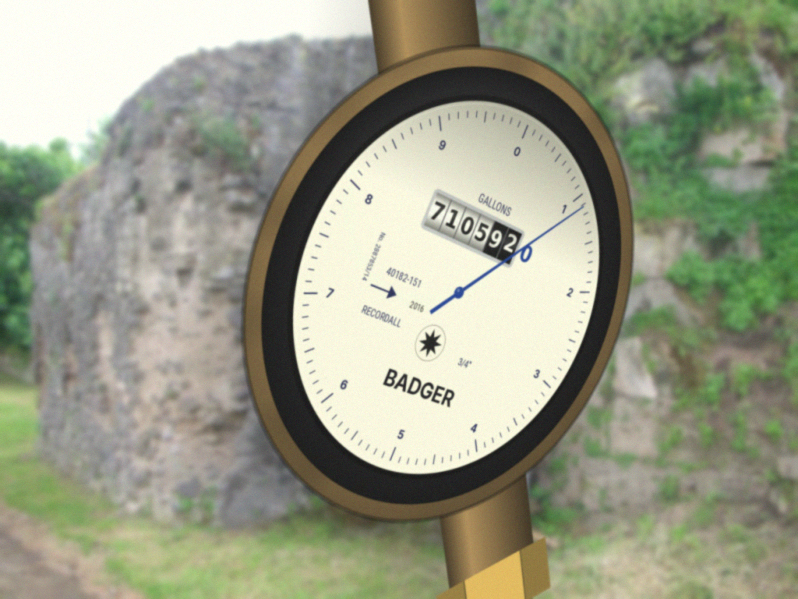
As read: {"value": 7105921.1, "unit": "gal"}
